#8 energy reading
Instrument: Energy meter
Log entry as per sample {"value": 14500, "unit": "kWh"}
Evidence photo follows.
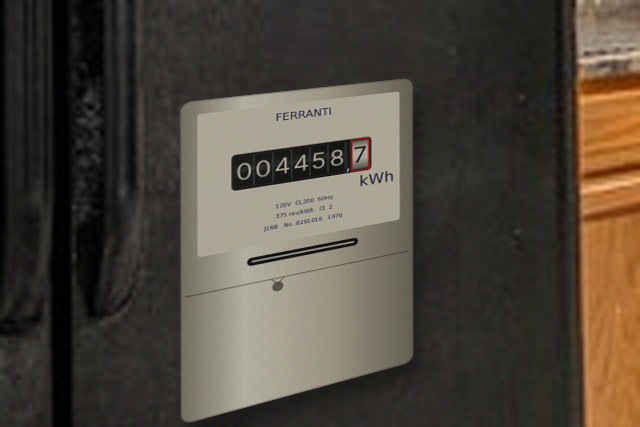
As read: {"value": 4458.7, "unit": "kWh"}
